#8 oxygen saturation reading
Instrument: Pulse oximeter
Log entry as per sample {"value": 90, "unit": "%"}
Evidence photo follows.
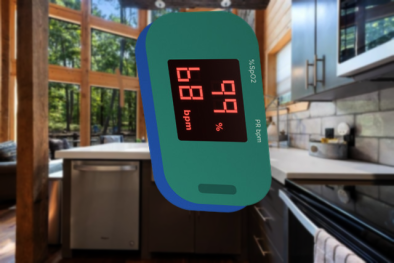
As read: {"value": 99, "unit": "%"}
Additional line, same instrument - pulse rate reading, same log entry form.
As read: {"value": 68, "unit": "bpm"}
